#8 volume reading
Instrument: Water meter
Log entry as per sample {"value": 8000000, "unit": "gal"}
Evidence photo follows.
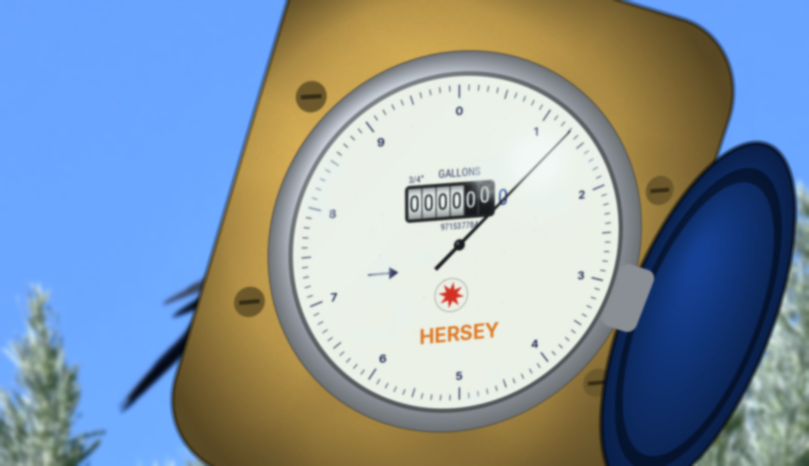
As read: {"value": 1.3, "unit": "gal"}
